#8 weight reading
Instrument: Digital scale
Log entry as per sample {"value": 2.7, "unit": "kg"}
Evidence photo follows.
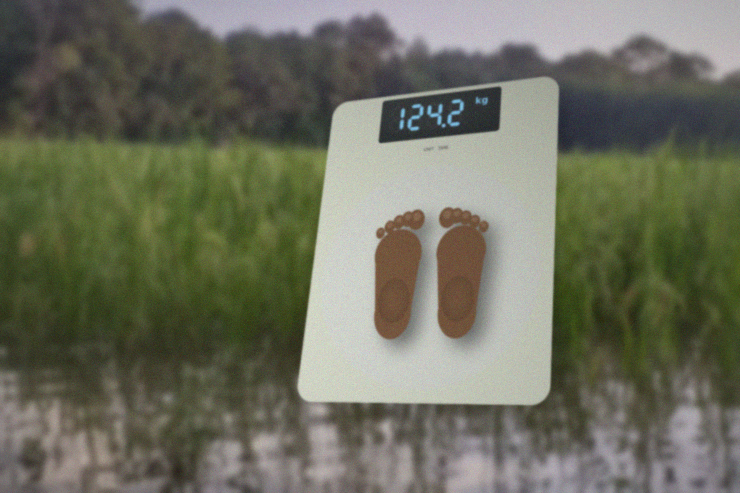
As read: {"value": 124.2, "unit": "kg"}
